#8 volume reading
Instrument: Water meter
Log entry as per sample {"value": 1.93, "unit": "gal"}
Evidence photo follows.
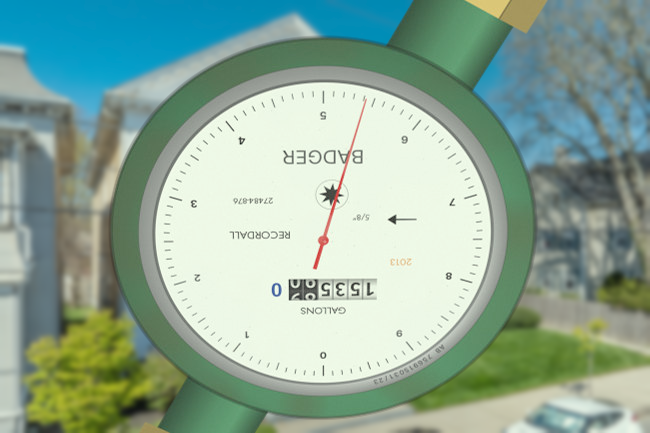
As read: {"value": 1535895.4, "unit": "gal"}
